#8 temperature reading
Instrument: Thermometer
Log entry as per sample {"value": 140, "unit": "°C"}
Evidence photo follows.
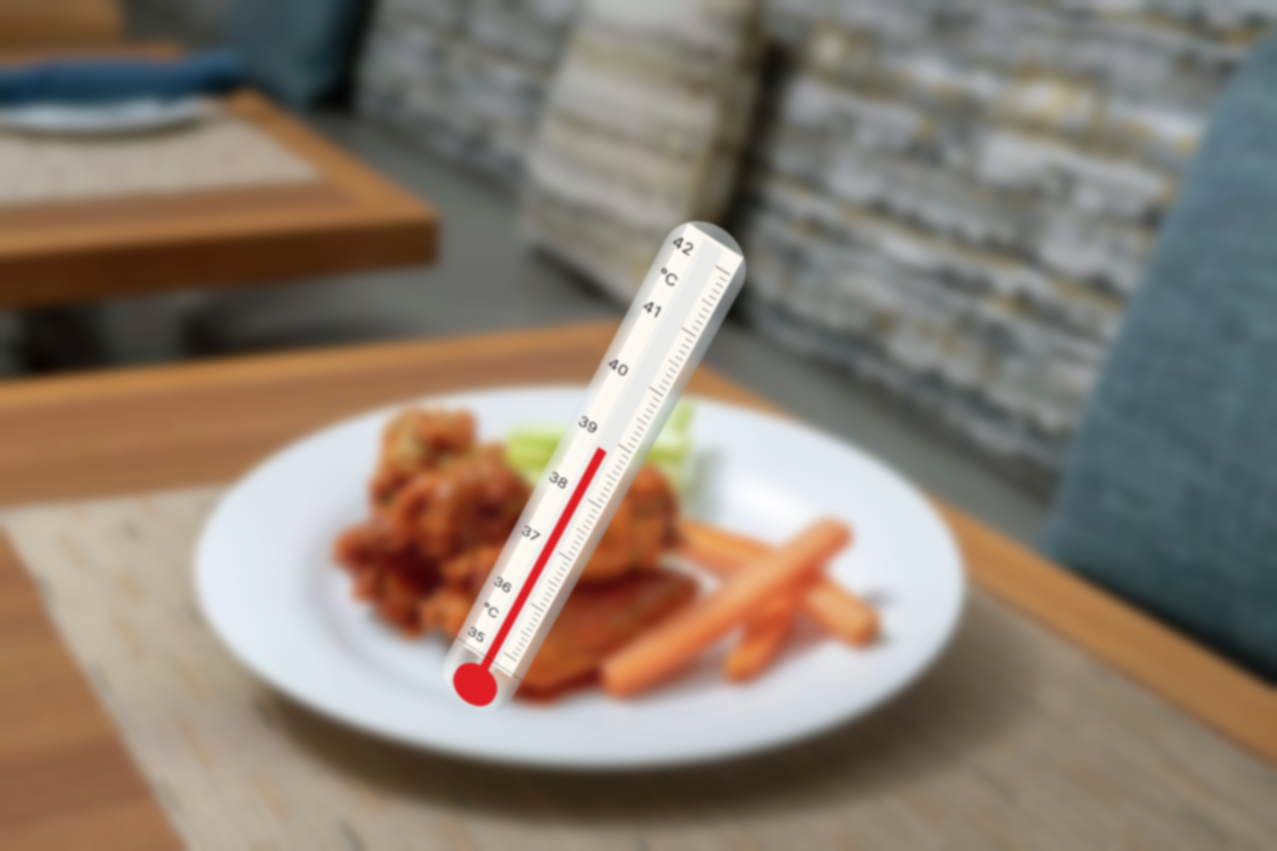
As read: {"value": 38.8, "unit": "°C"}
